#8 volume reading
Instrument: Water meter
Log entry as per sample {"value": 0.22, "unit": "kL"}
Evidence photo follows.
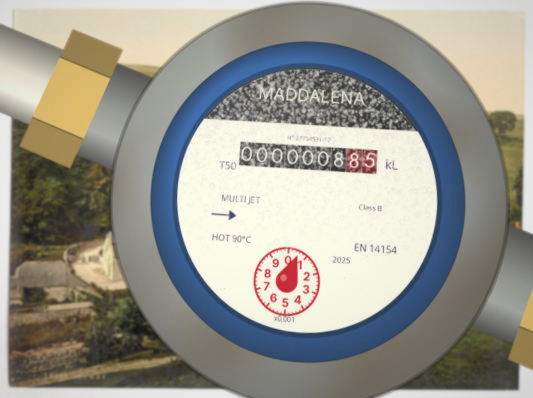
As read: {"value": 8.850, "unit": "kL"}
